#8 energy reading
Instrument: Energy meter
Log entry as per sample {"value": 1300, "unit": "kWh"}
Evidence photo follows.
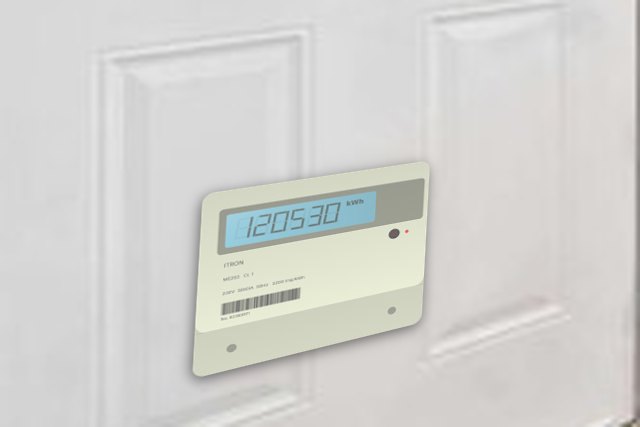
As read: {"value": 120530, "unit": "kWh"}
